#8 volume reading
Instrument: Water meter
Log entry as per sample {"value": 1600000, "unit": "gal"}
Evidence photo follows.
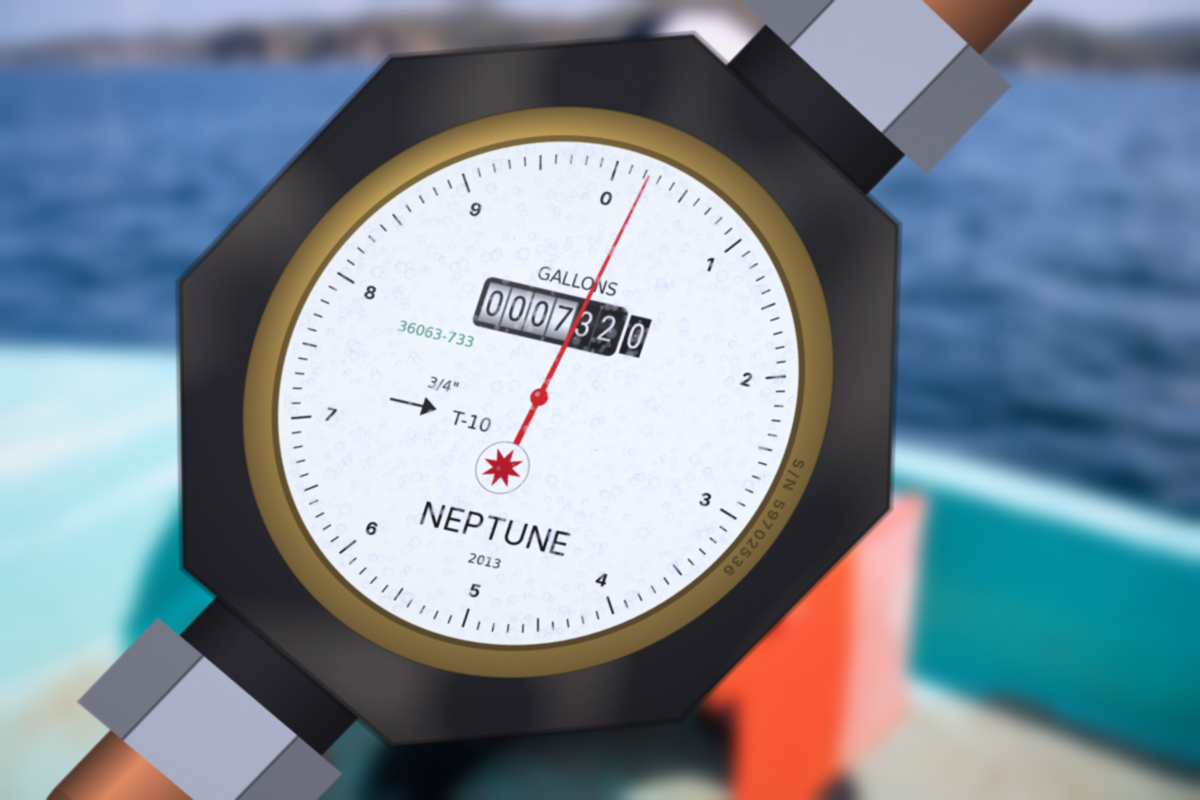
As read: {"value": 7320.2, "unit": "gal"}
